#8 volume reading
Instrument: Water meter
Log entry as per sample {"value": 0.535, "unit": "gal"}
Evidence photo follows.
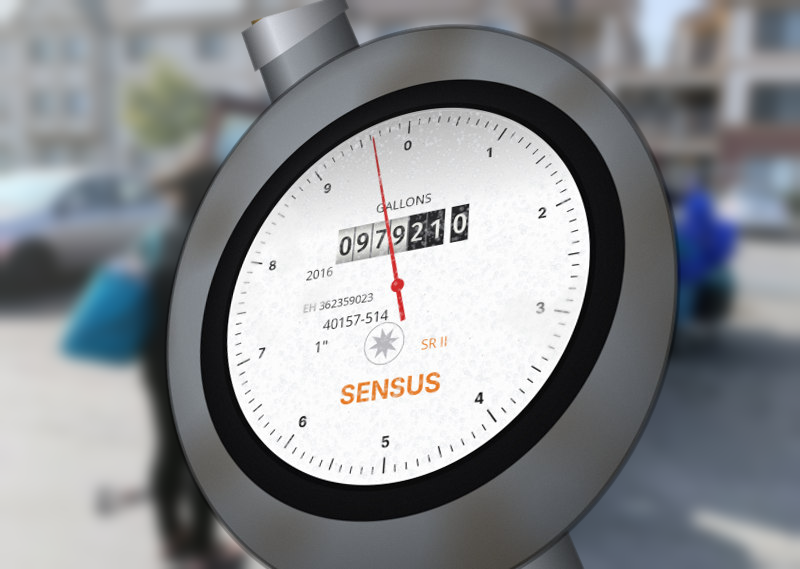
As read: {"value": 979209.6, "unit": "gal"}
